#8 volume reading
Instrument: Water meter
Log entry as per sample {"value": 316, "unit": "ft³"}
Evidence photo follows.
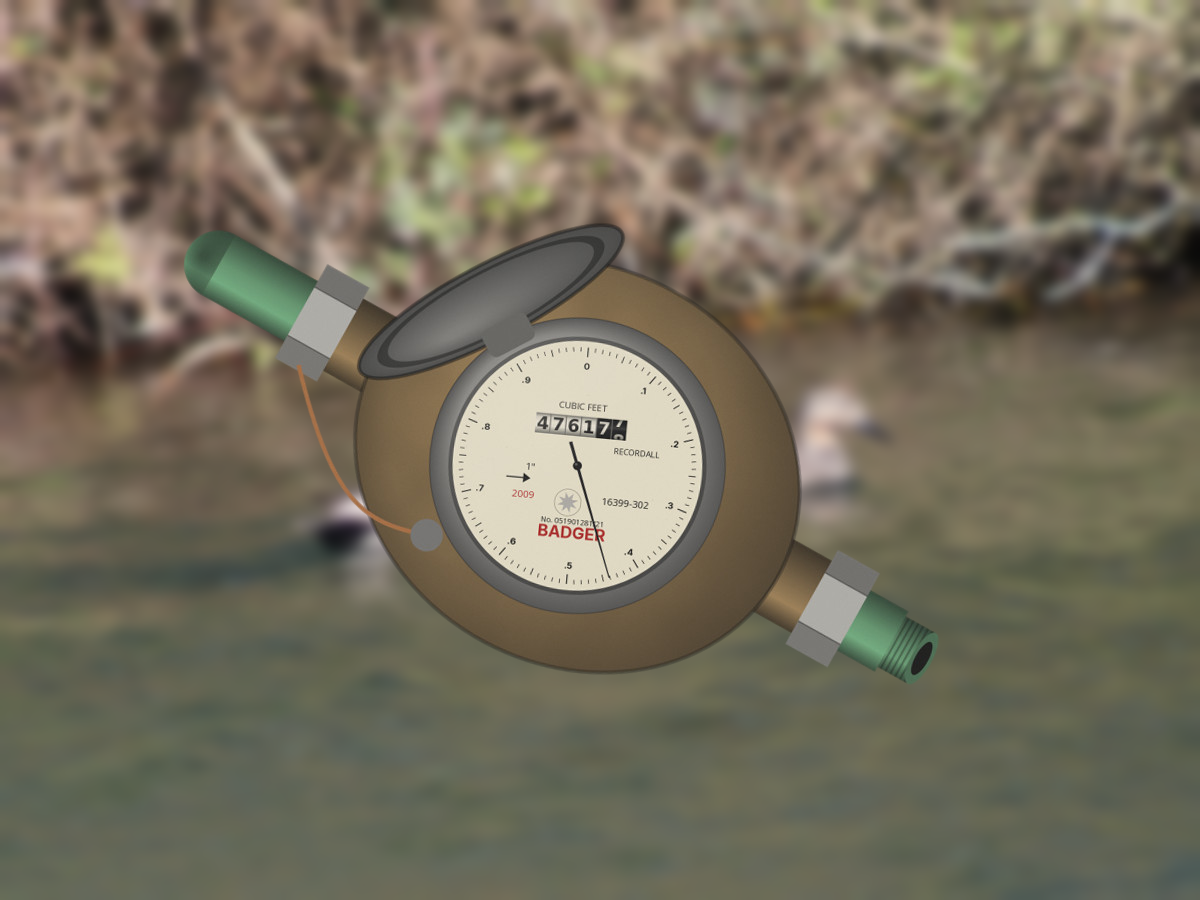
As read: {"value": 476177.44, "unit": "ft³"}
